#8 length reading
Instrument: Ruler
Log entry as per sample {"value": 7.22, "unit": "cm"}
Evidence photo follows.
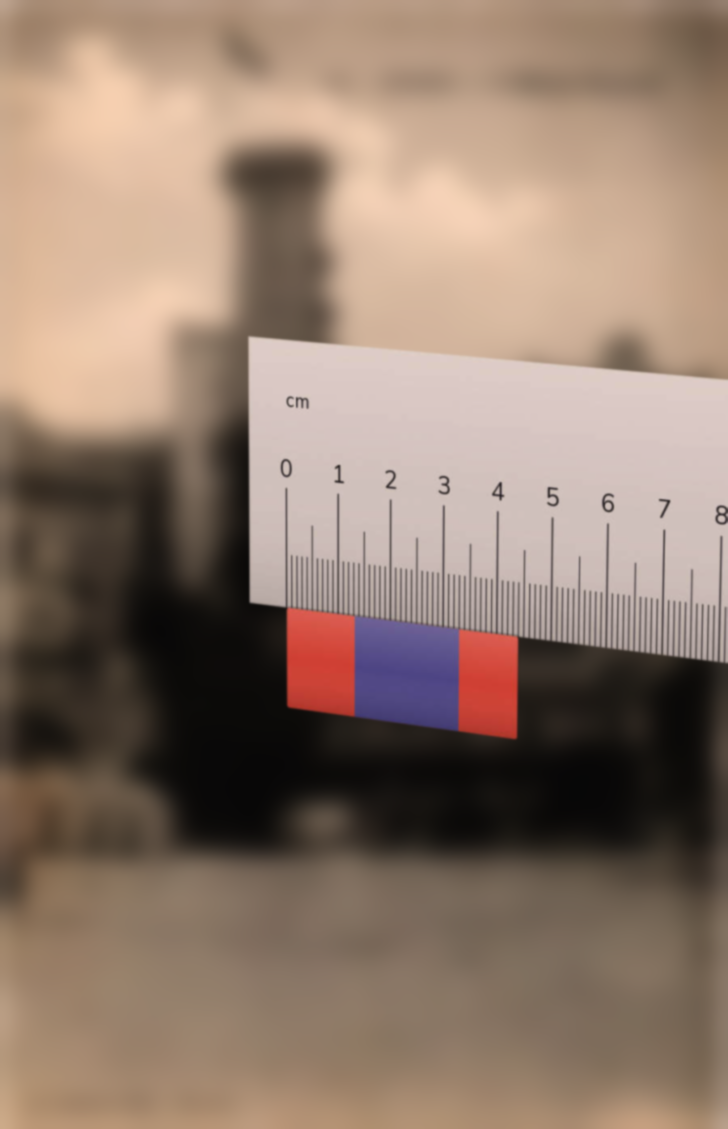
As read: {"value": 4.4, "unit": "cm"}
